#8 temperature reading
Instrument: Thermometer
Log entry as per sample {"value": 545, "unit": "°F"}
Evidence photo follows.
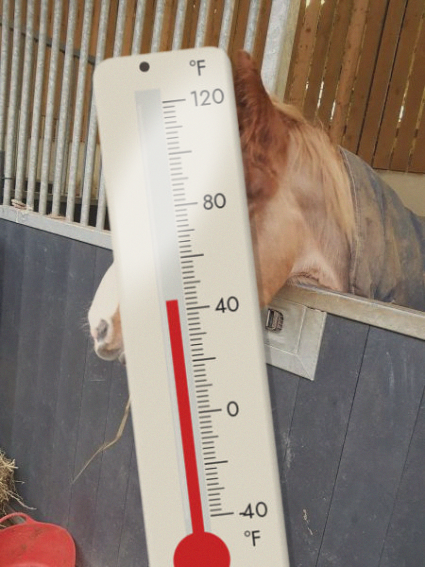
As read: {"value": 44, "unit": "°F"}
